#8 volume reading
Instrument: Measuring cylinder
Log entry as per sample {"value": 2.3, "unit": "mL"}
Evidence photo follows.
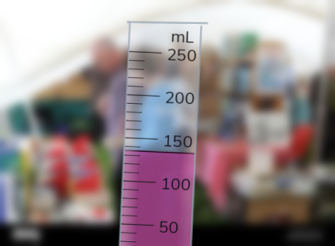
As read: {"value": 135, "unit": "mL"}
